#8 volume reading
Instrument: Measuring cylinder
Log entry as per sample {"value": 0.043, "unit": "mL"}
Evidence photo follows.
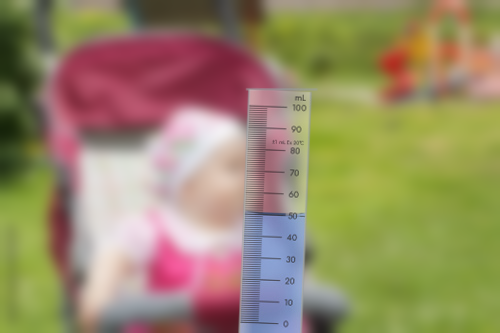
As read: {"value": 50, "unit": "mL"}
